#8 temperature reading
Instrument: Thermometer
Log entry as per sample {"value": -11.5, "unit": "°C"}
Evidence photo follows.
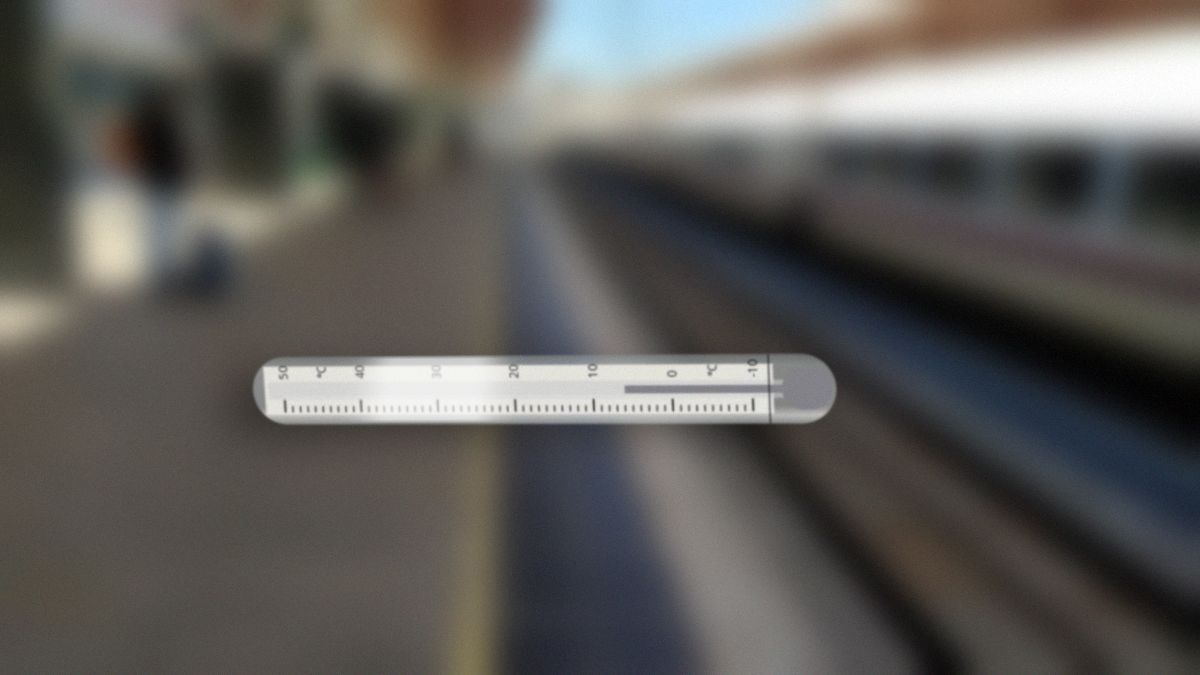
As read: {"value": 6, "unit": "°C"}
